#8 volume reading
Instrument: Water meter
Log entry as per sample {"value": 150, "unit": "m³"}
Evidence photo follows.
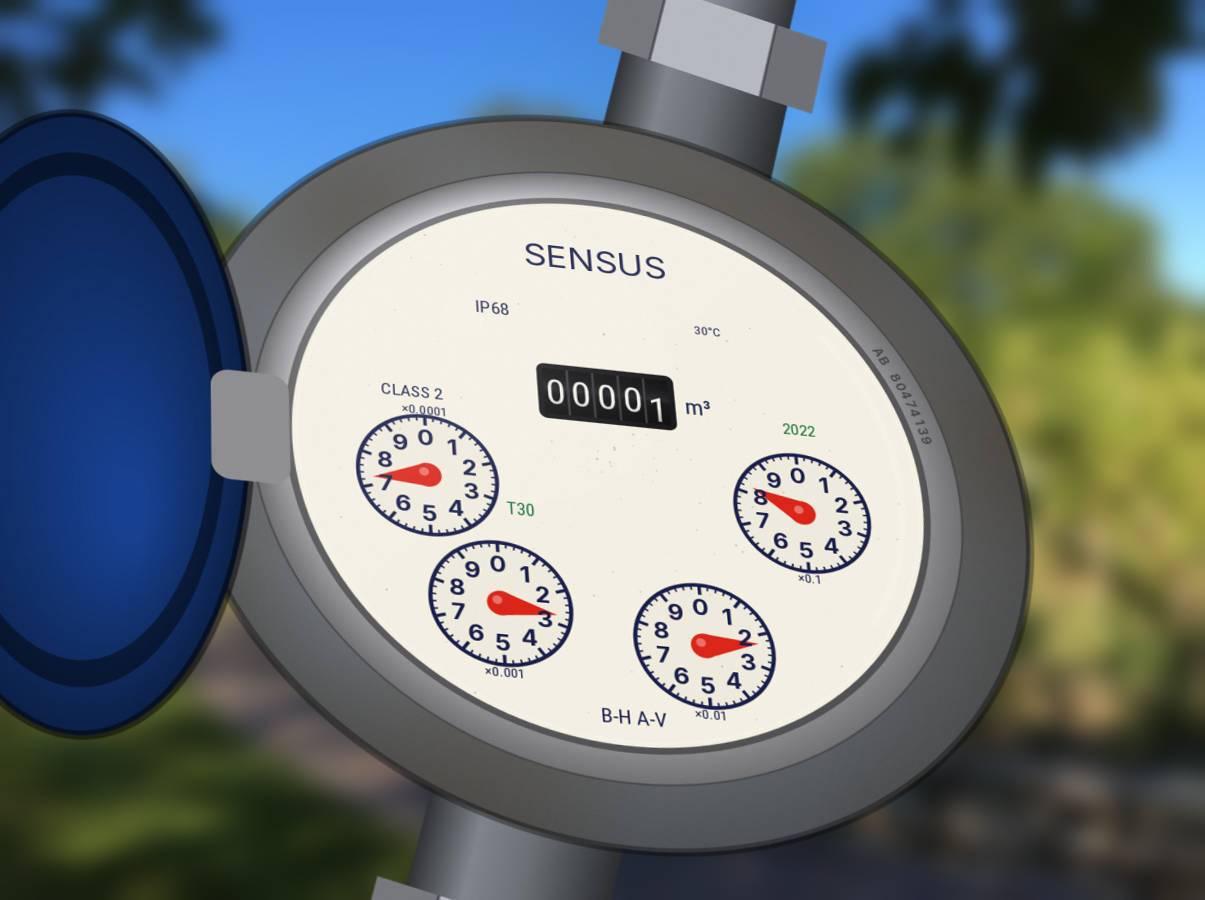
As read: {"value": 0.8227, "unit": "m³"}
